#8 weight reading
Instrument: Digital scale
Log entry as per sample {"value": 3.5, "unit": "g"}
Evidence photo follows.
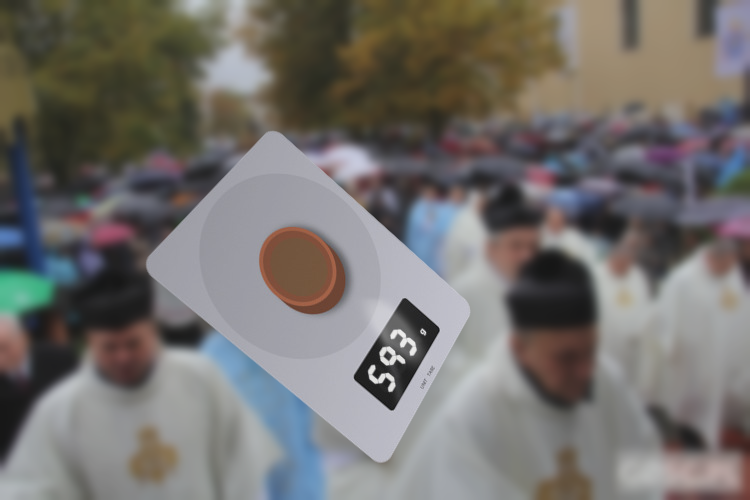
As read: {"value": 593, "unit": "g"}
